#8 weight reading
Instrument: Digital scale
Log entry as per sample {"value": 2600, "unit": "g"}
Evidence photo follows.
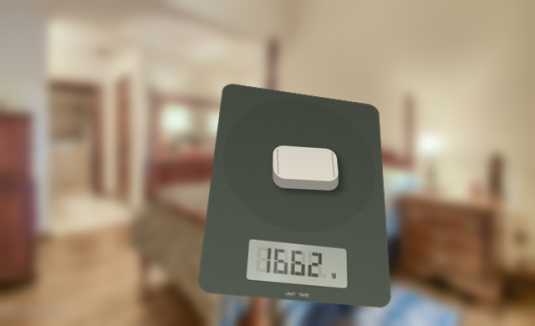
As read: {"value": 1662, "unit": "g"}
